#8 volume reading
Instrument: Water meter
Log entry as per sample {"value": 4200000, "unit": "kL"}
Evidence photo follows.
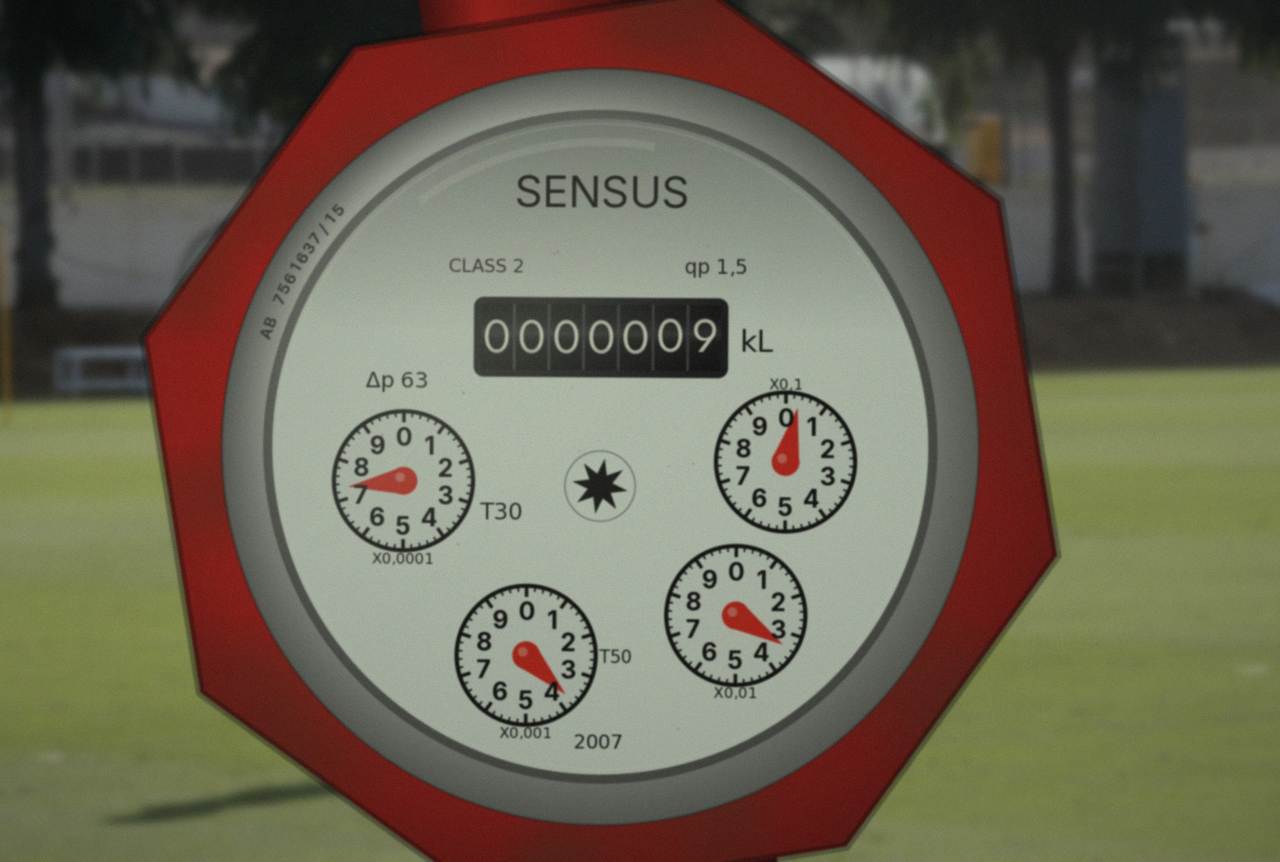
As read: {"value": 9.0337, "unit": "kL"}
